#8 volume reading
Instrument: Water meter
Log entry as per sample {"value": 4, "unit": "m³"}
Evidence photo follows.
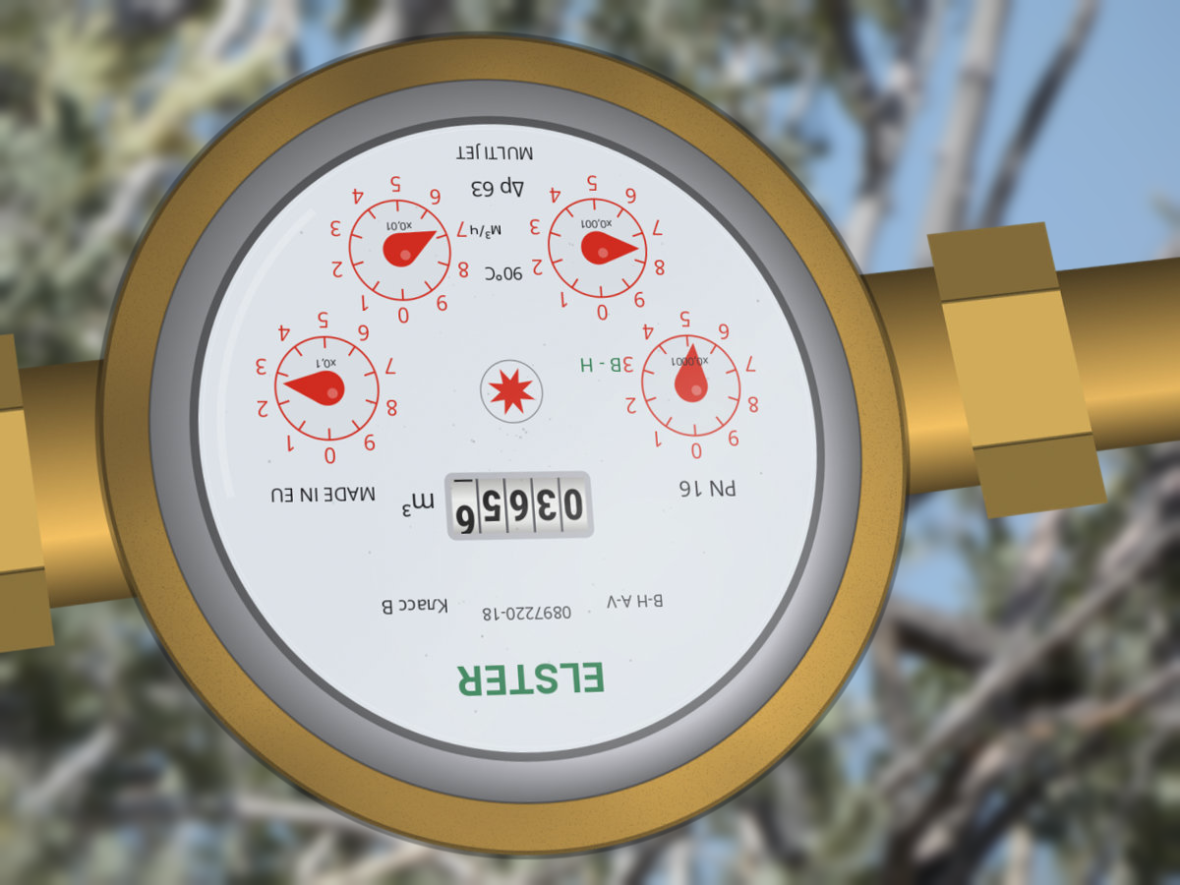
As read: {"value": 3656.2675, "unit": "m³"}
